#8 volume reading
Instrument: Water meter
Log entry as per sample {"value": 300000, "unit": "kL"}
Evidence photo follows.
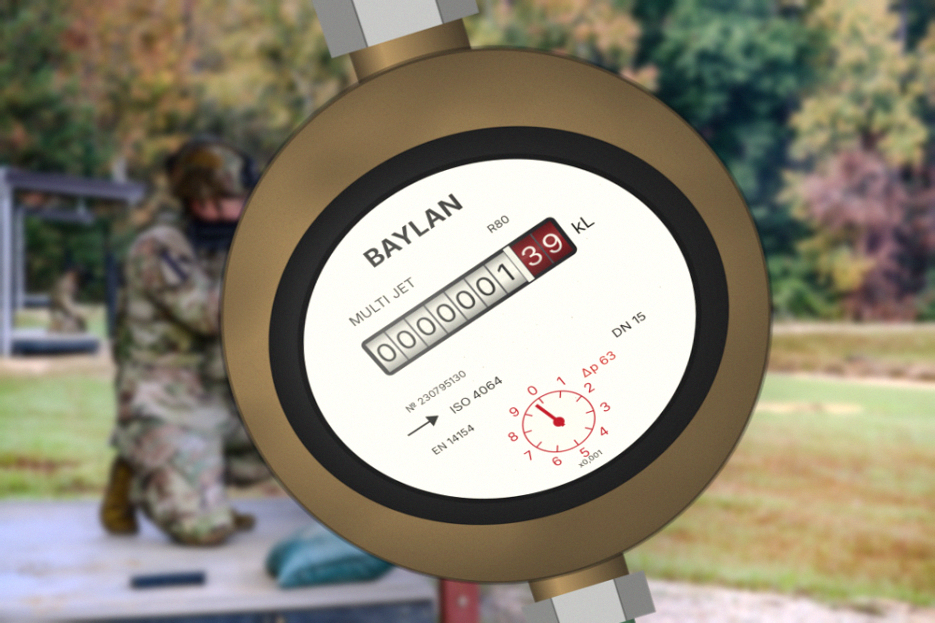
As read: {"value": 1.389, "unit": "kL"}
